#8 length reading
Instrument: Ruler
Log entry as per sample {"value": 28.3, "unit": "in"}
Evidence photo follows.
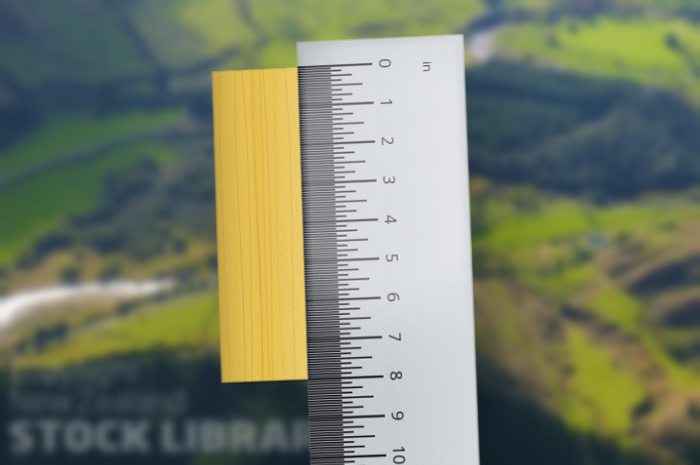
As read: {"value": 8, "unit": "in"}
